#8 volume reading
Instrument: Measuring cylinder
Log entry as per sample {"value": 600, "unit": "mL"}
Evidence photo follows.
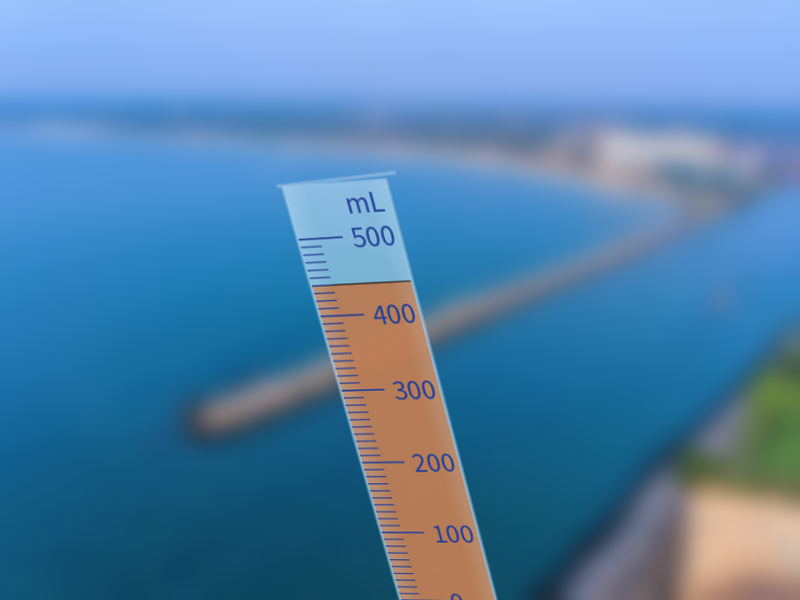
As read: {"value": 440, "unit": "mL"}
